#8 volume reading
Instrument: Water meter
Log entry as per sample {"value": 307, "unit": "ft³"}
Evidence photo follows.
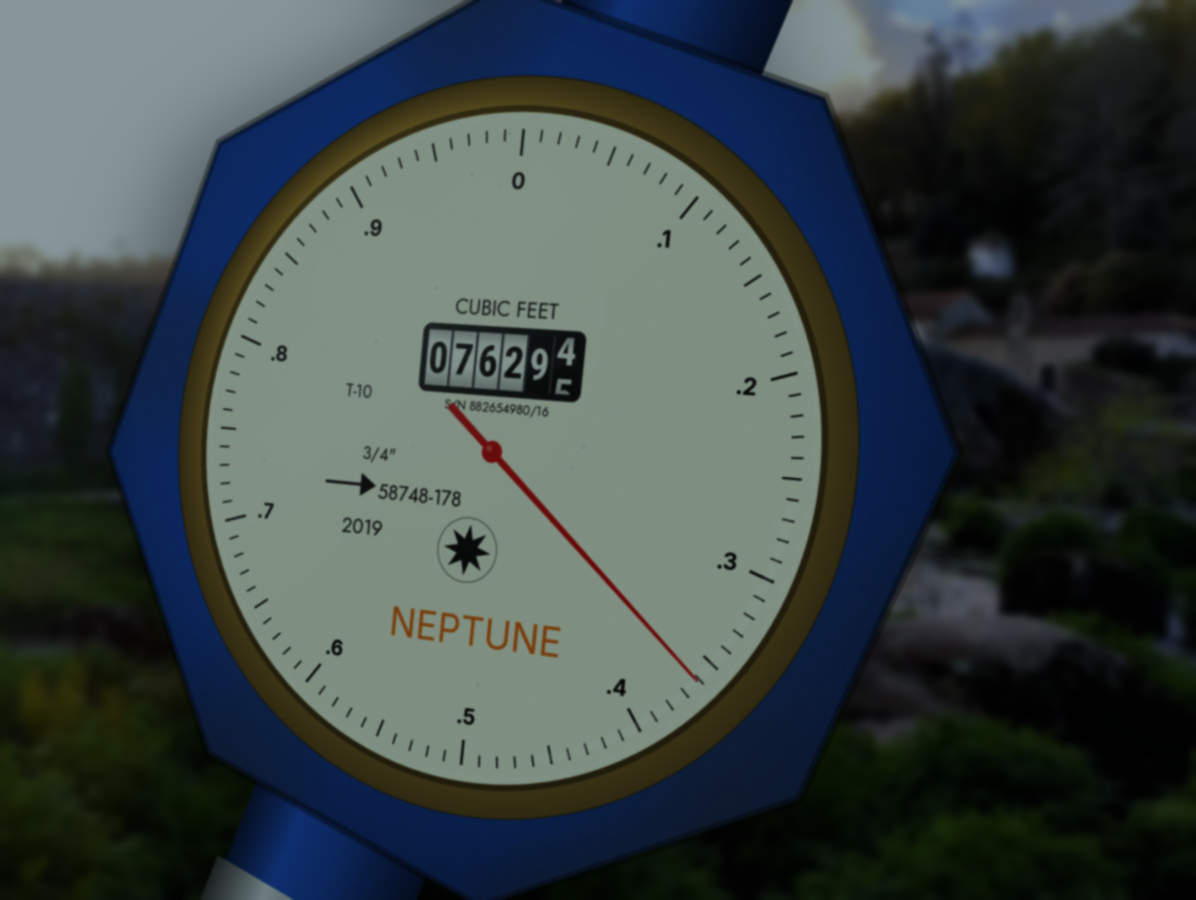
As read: {"value": 76294.36, "unit": "ft³"}
